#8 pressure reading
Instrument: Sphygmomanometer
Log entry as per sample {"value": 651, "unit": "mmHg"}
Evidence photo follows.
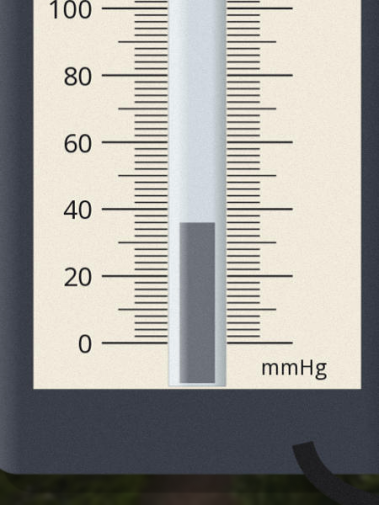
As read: {"value": 36, "unit": "mmHg"}
